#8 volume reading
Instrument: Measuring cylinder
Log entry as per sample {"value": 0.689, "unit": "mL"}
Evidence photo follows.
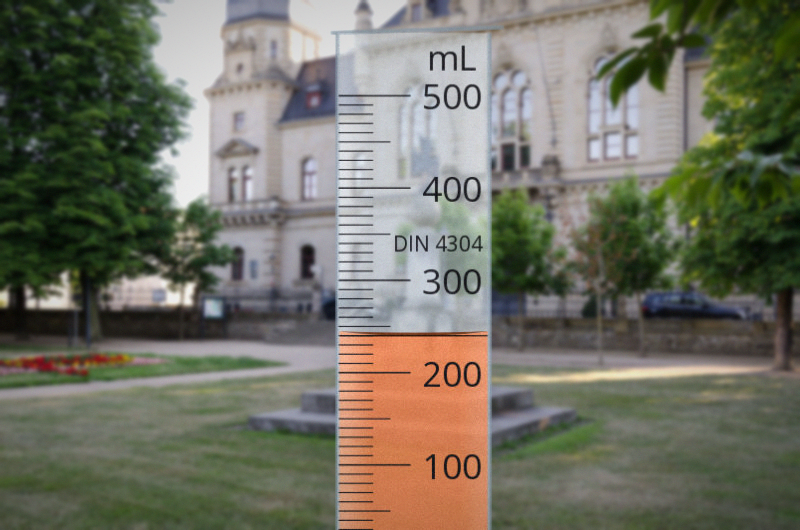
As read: {"value": 240, "unit": "mL"}
